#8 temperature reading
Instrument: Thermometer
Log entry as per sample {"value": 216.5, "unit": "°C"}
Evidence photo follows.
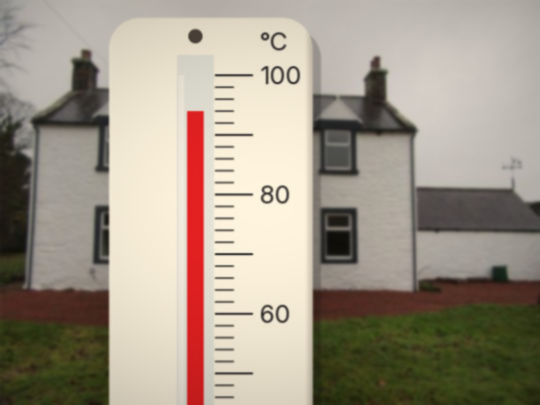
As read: {"value": 94, "unit": "°C"}
